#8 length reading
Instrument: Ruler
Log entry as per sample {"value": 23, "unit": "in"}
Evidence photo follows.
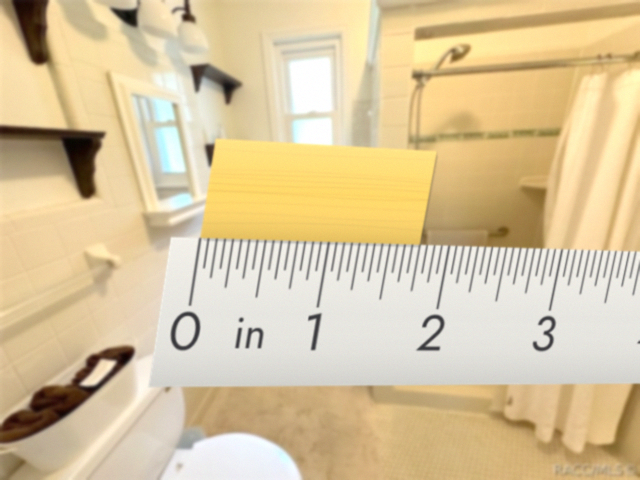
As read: {"value": 1.75, "unit": "in"}
